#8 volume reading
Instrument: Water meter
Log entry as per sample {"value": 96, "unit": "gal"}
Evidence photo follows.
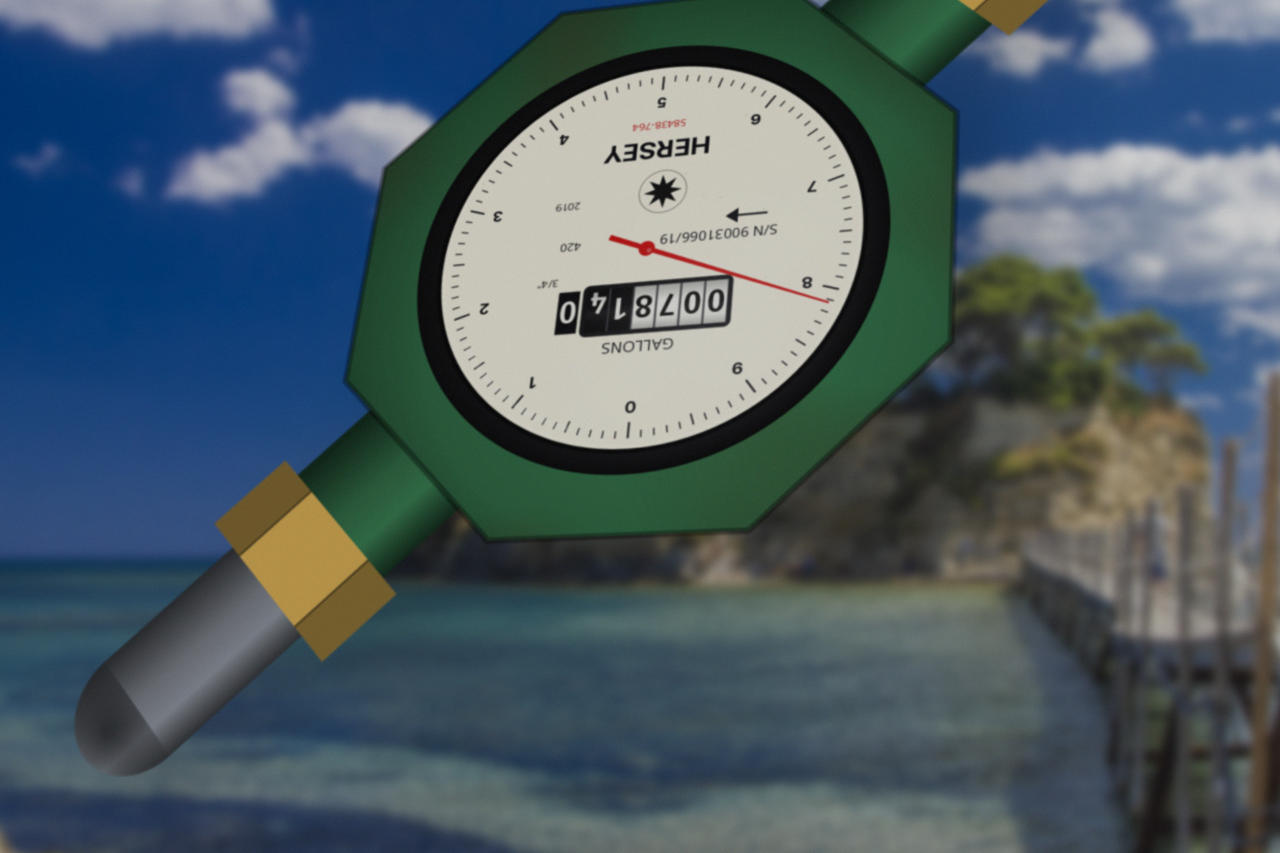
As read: {"value": 78138.1, "unit": "gal"}
